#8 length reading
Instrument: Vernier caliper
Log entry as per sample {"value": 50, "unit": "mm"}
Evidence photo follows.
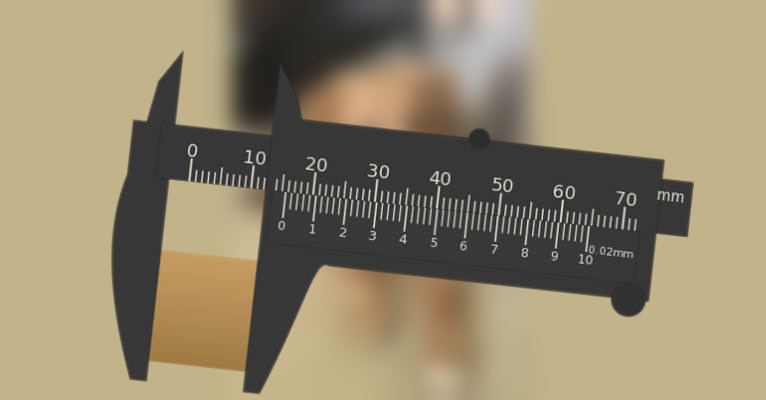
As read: {"value": 15.6, "unit": "mm"}
